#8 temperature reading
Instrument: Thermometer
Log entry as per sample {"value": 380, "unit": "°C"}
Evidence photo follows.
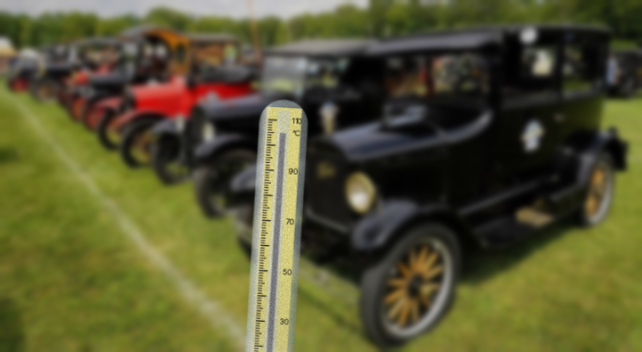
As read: {"value": 105, "unit": "°C"}
